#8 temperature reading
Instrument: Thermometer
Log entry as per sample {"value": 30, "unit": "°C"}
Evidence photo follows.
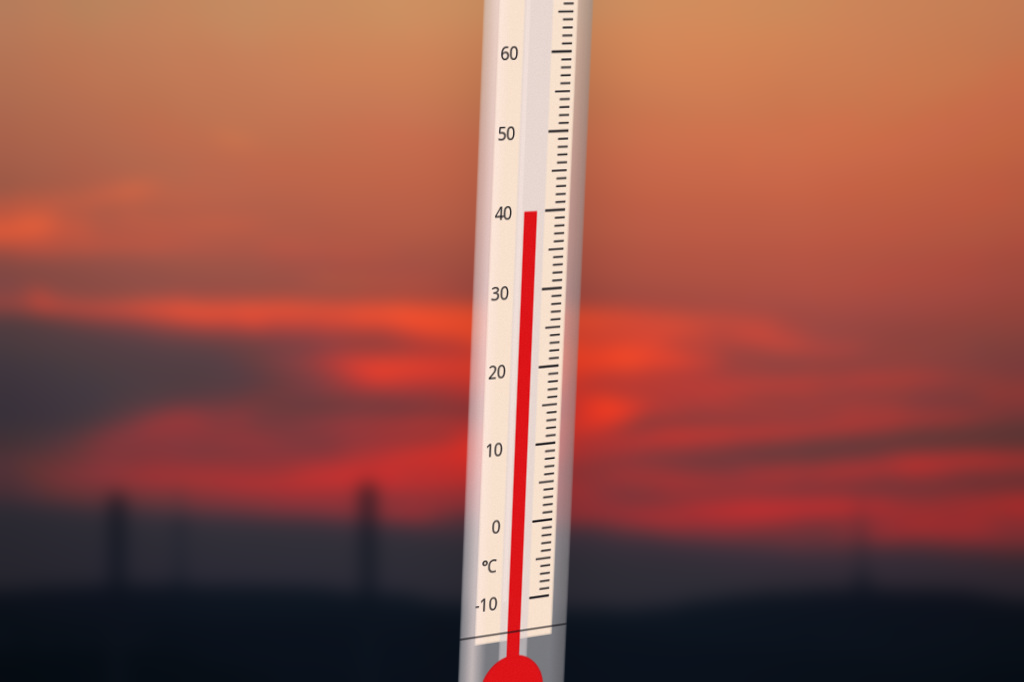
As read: {"value": 40, "unit": "°C"}
